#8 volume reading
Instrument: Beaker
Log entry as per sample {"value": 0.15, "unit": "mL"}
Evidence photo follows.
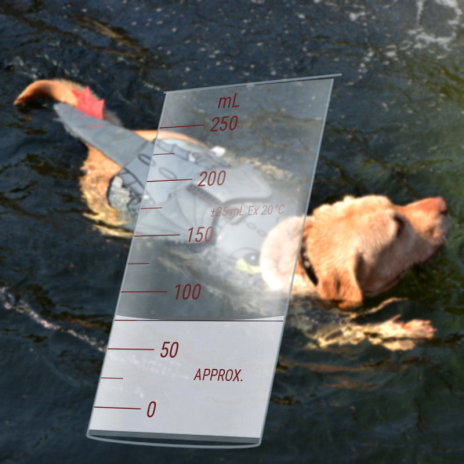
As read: {"value": 75, "unit": "mL"}
